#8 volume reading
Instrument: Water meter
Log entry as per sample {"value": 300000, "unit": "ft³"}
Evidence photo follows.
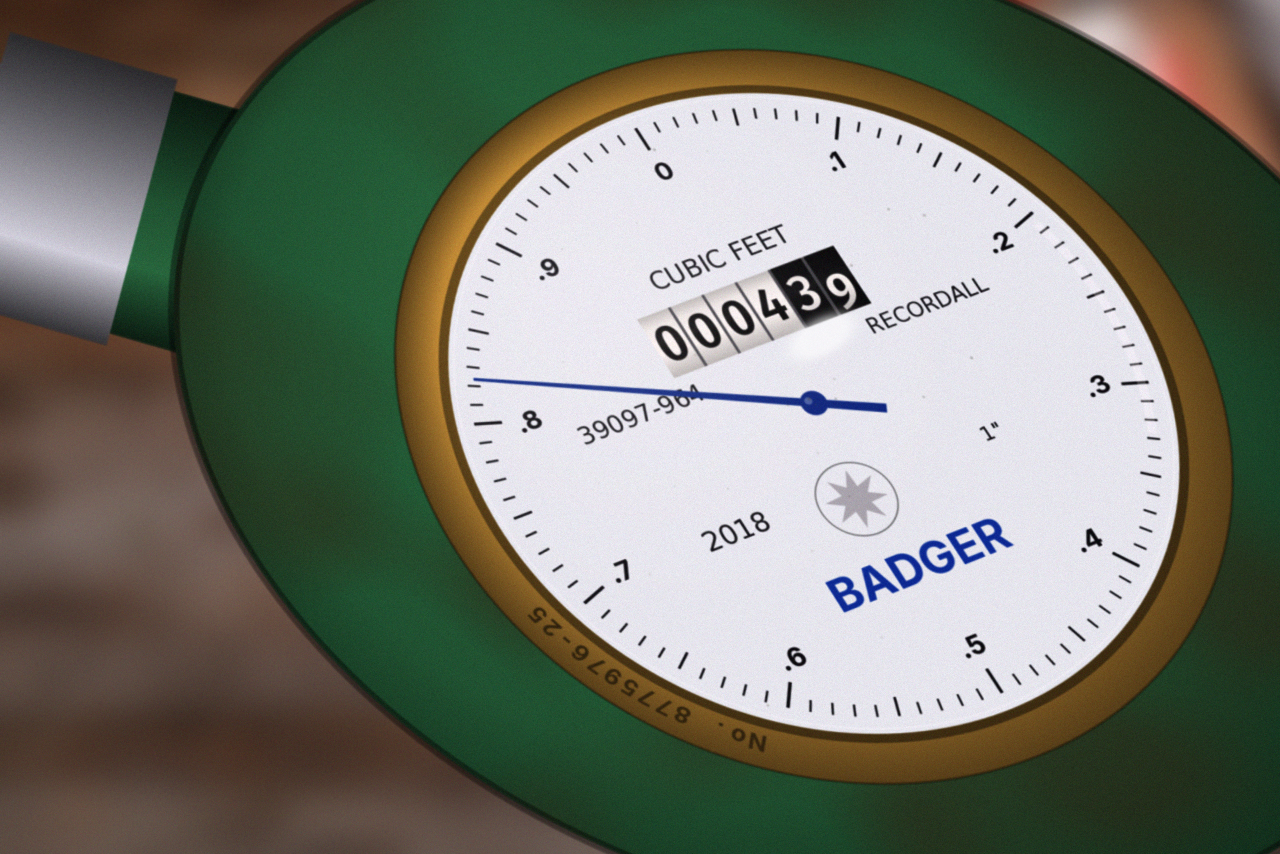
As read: {"value": 438.82, "unit": "ft³"}
